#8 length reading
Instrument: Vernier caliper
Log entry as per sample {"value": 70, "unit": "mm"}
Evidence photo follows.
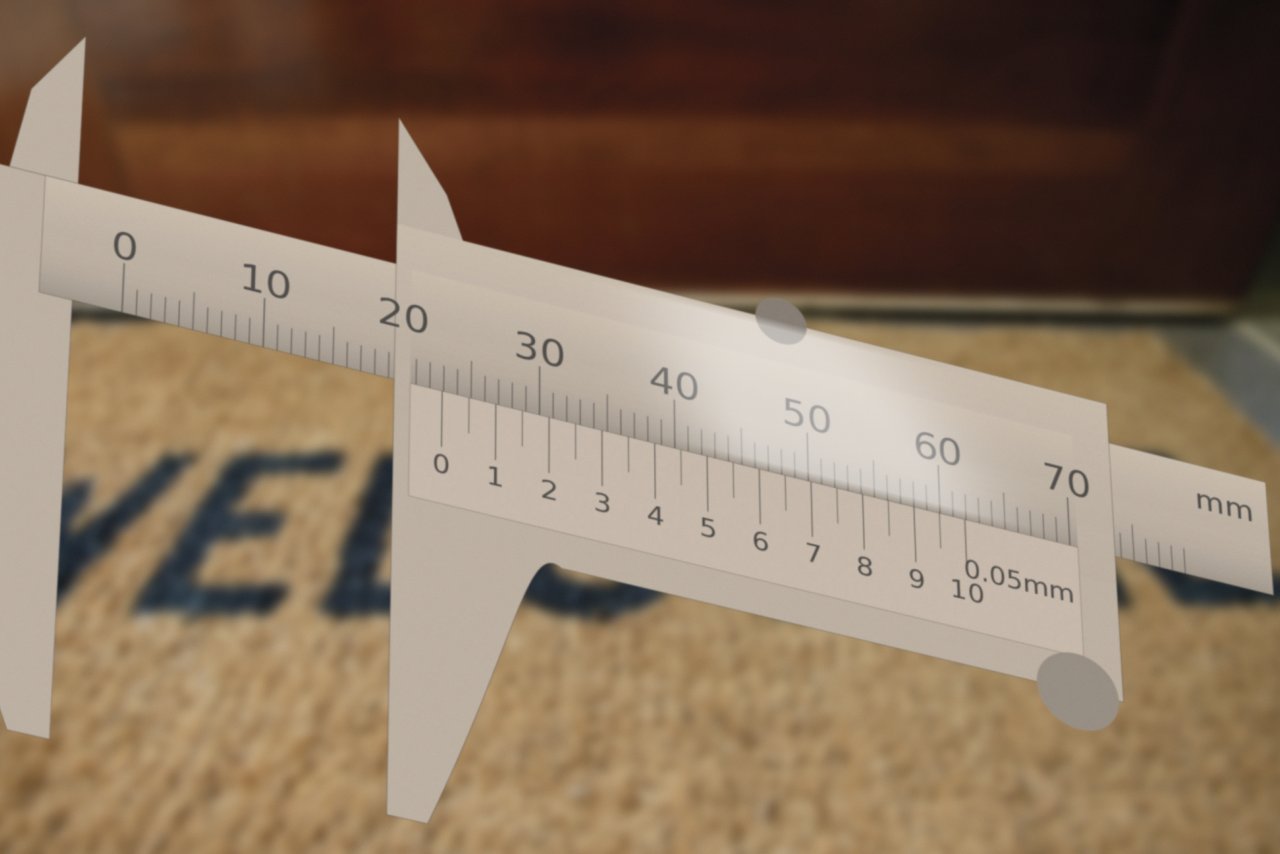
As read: {"value": 22.9, "unit": "mm"}
